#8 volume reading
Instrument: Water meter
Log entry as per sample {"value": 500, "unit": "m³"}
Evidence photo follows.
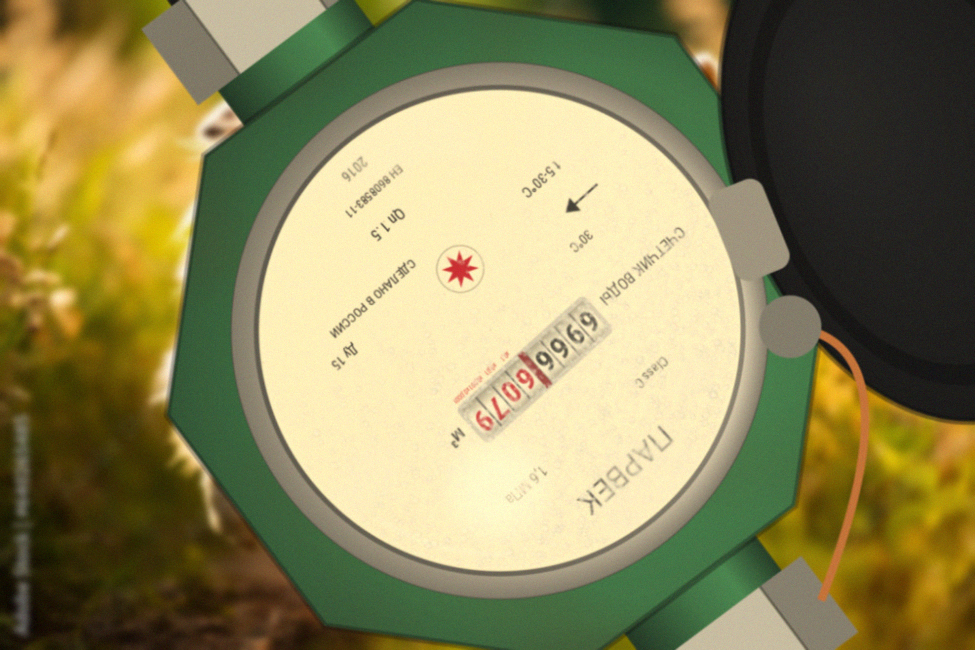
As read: {"value": 6966.6079, "unit": "m³"}
